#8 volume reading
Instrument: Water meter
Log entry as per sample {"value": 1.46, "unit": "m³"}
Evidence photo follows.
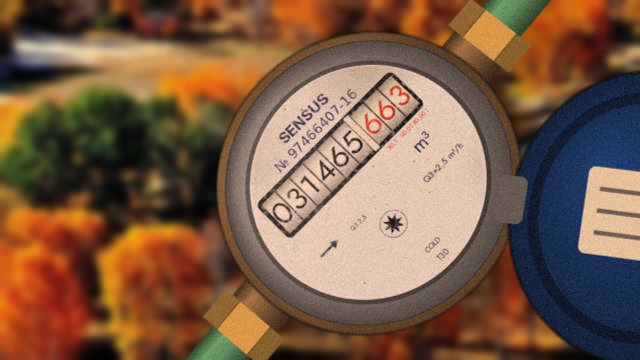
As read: {"value": 31465.663, "unit": "m³"}
